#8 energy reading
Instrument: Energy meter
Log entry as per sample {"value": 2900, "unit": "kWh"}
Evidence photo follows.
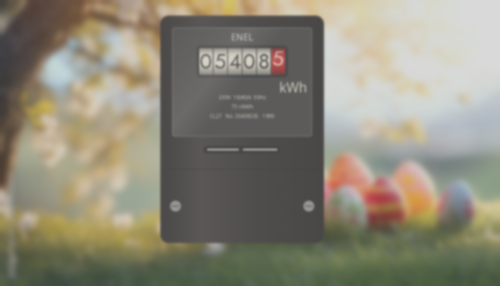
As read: {"value": 5408.5, "unit": "kWh"}
